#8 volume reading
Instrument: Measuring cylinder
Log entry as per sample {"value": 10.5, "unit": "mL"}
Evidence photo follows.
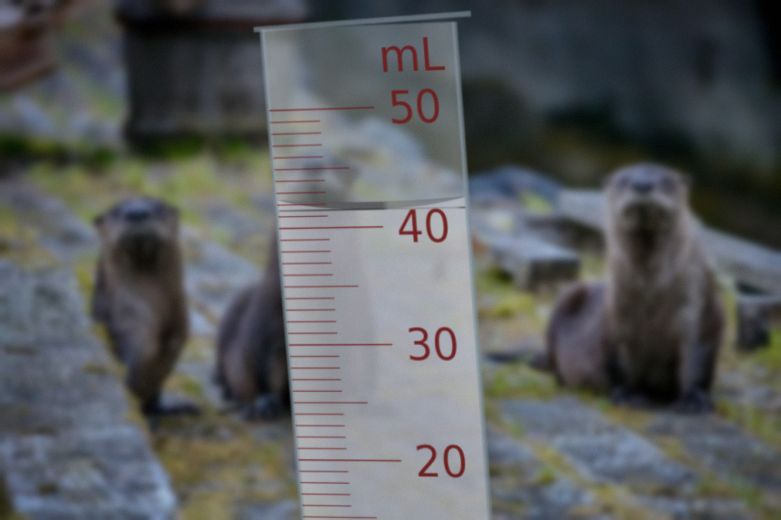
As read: {"value": 41.5, "unit": "mL"}
